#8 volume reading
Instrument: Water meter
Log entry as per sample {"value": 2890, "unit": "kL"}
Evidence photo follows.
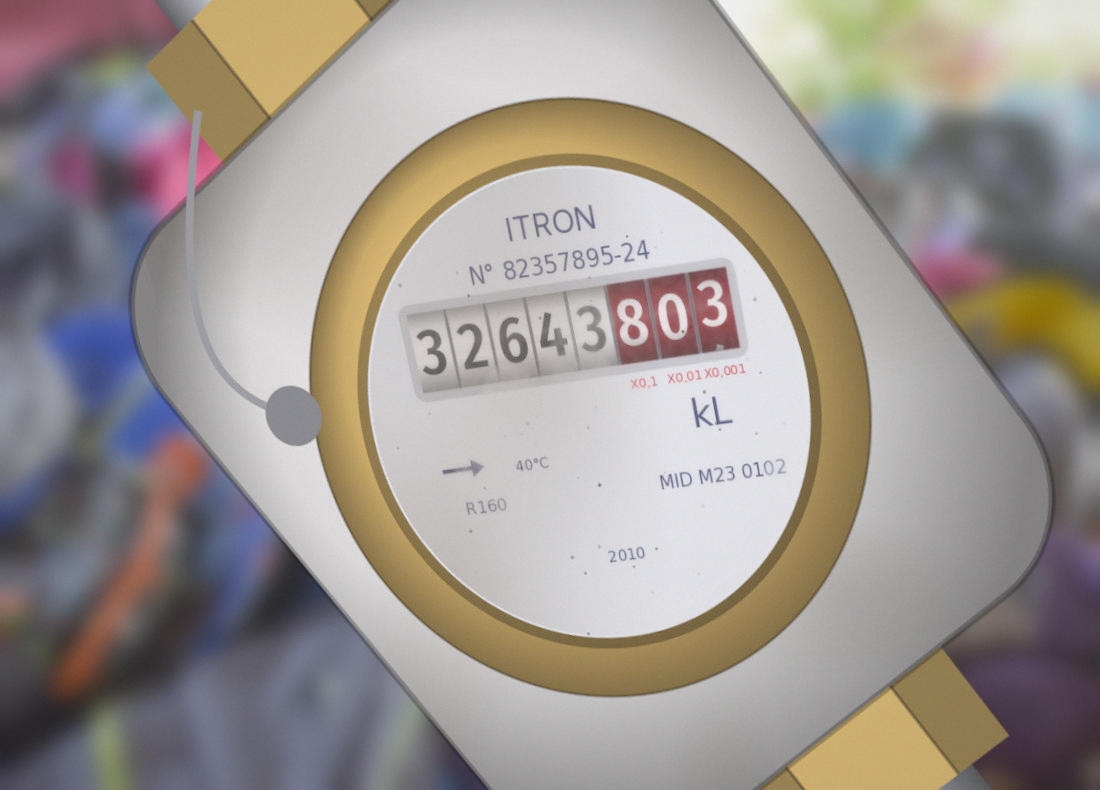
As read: {"value": 32643.803, "unit": "kL"}
